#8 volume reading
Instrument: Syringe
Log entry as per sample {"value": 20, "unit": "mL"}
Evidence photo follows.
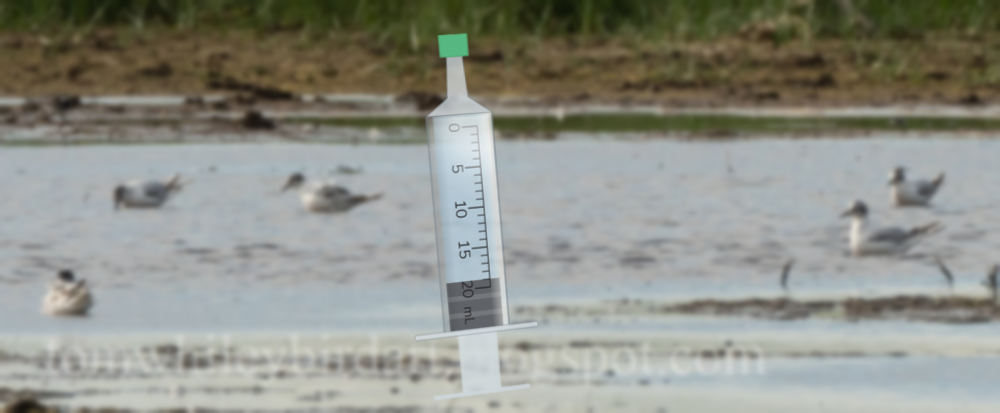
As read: {"value": 19, "unit": "mL"}
